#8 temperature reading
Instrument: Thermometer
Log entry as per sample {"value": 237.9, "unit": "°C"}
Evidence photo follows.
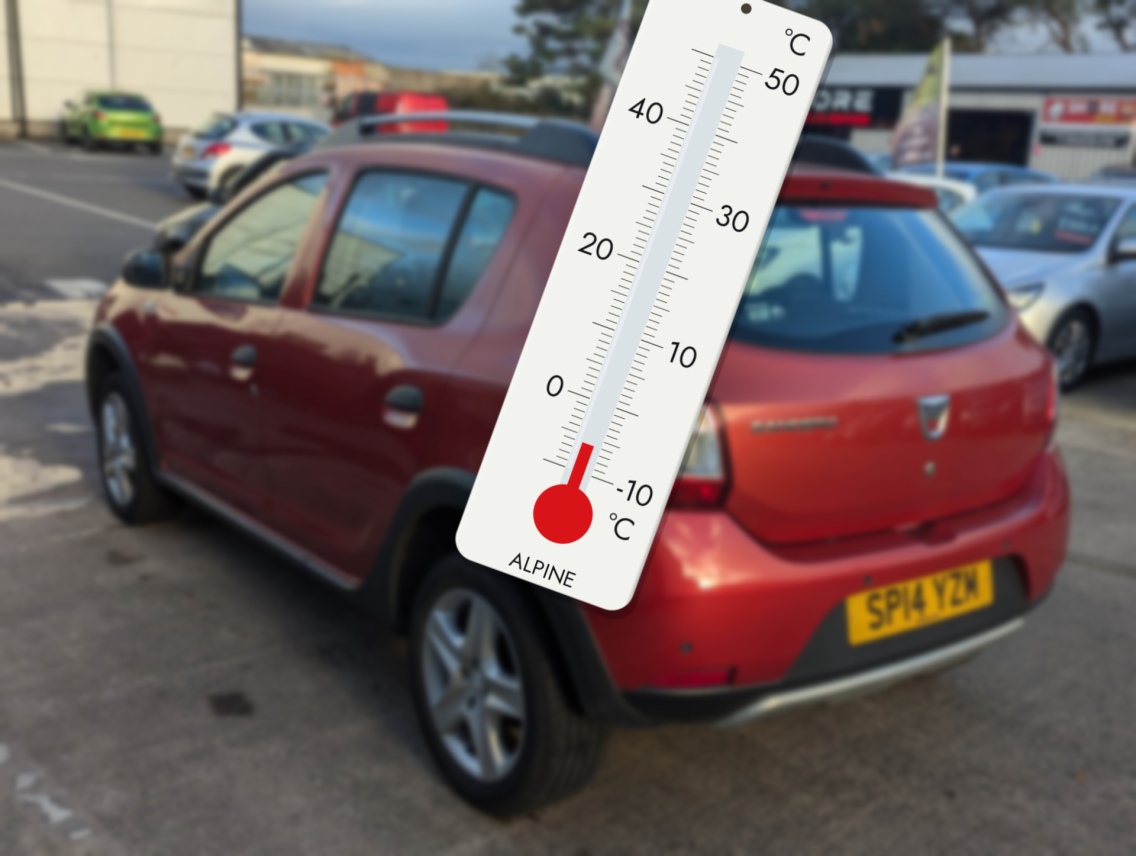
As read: {"value": -6, "unit": "°C"}
